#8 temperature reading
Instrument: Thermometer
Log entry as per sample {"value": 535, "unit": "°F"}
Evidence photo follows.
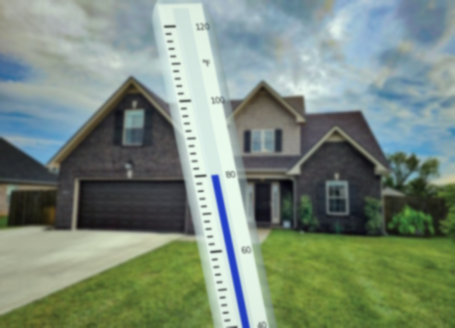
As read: {"value": 80, "unit": "°F"}
